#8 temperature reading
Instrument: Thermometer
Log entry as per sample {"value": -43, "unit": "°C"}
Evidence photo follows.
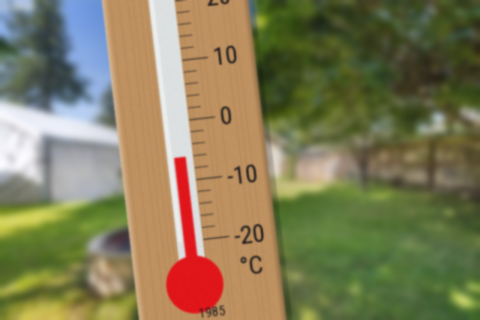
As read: {"value": -6, "unit": "°C"}
